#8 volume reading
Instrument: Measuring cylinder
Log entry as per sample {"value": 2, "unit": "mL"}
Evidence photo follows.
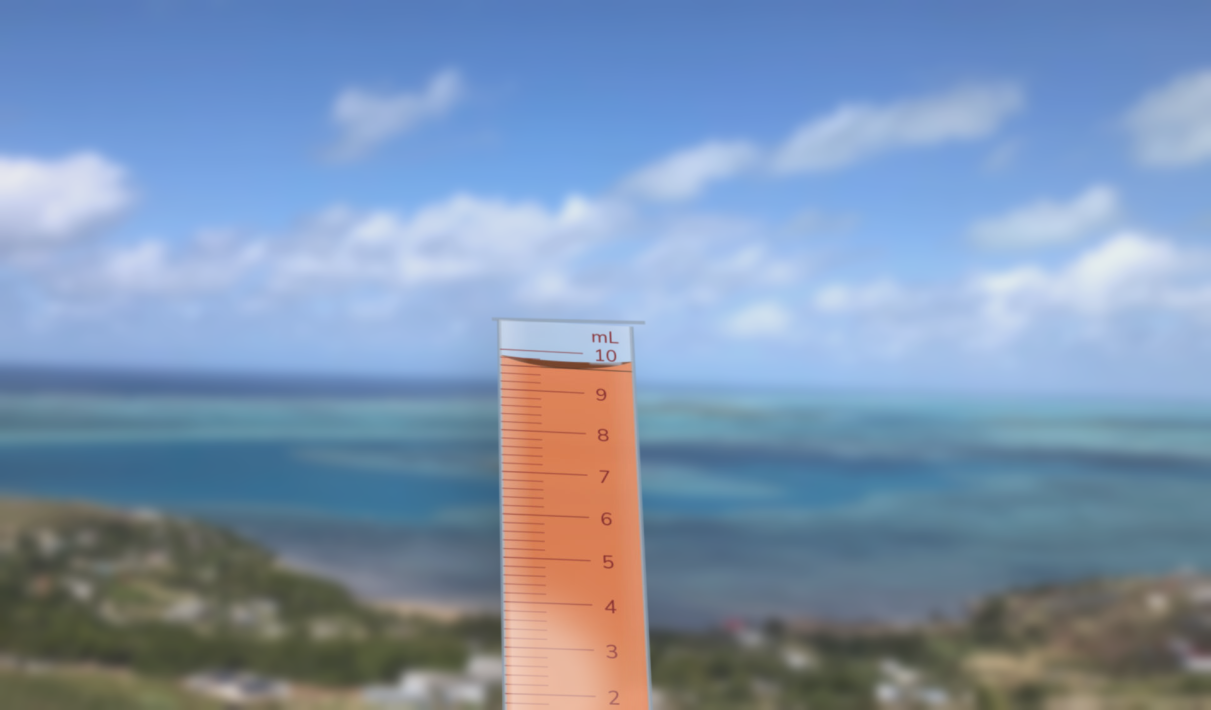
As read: {"value": 9.6, "unit": "mL"}
